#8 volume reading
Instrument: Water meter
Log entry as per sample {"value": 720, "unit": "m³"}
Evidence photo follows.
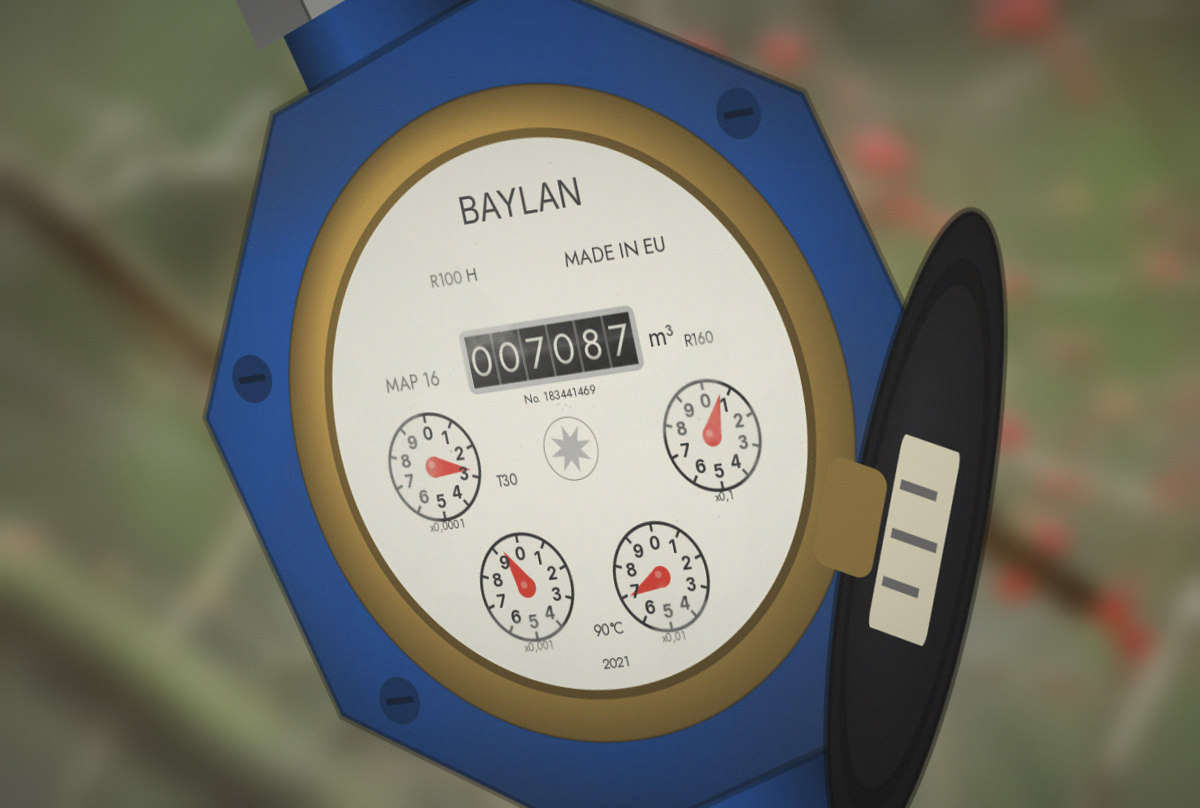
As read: {"value": 7087.0692, "unit": "m³"}
